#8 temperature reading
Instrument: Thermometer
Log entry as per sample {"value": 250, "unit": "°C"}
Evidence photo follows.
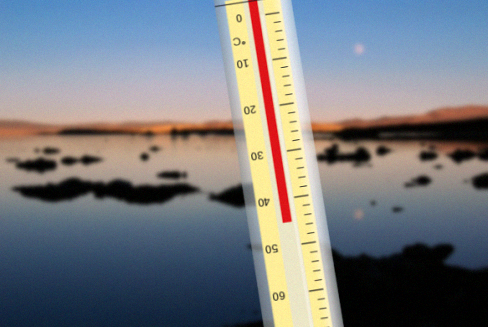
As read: {"value": 45, "unit": "°C"}
